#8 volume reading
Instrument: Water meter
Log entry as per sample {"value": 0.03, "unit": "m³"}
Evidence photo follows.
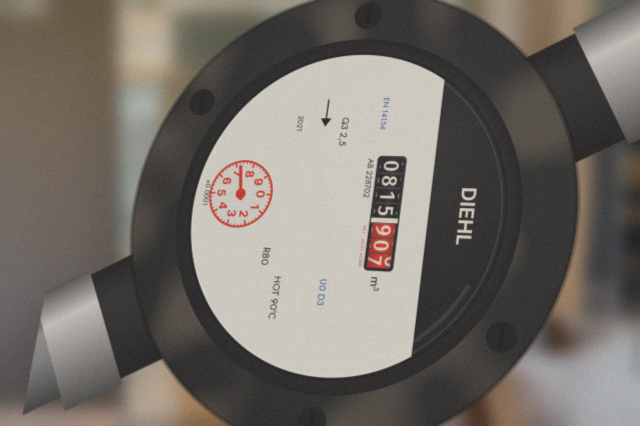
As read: {"value": 815.9067, "unit": "m³"}
